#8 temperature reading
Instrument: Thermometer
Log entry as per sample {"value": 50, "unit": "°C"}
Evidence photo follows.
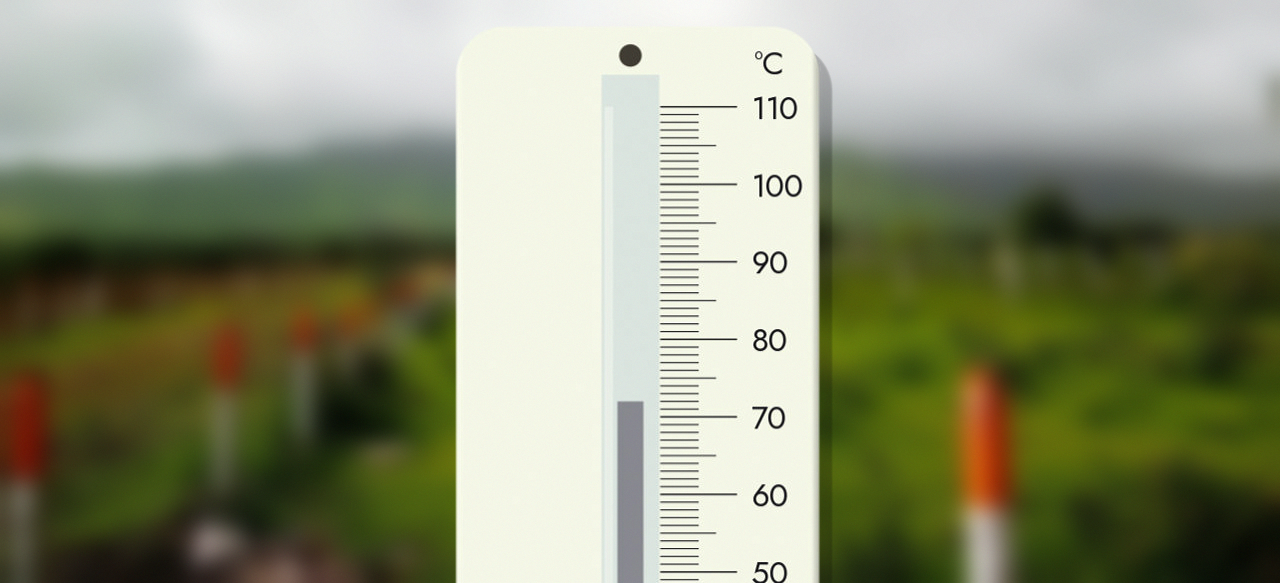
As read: {"value": 72, "unit": "°C"}
